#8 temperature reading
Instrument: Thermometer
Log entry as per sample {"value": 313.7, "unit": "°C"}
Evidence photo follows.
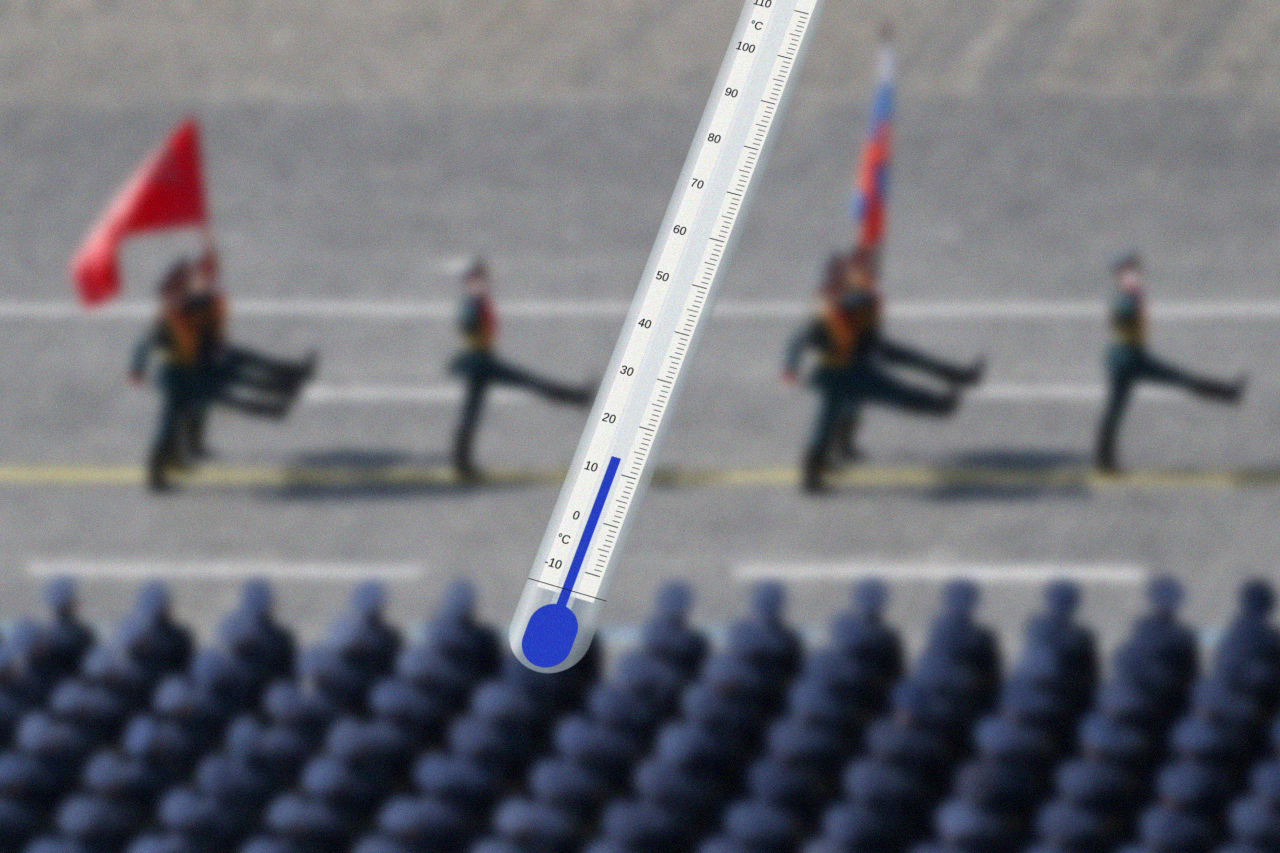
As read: {"value": 13, "unit": "°C"}
